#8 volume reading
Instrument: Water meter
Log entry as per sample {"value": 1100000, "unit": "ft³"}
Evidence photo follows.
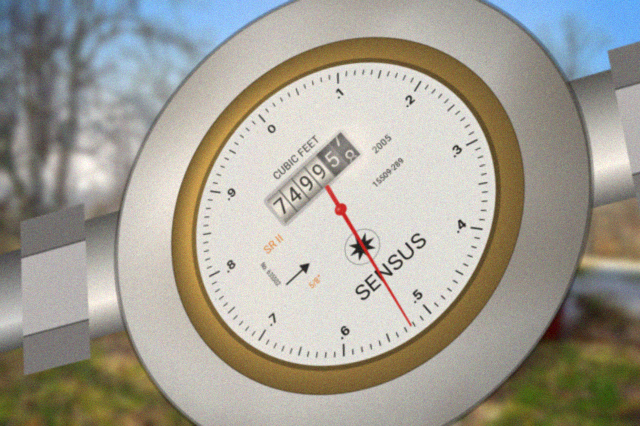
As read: {"value": 749957.52, "unit": "ft³"}
